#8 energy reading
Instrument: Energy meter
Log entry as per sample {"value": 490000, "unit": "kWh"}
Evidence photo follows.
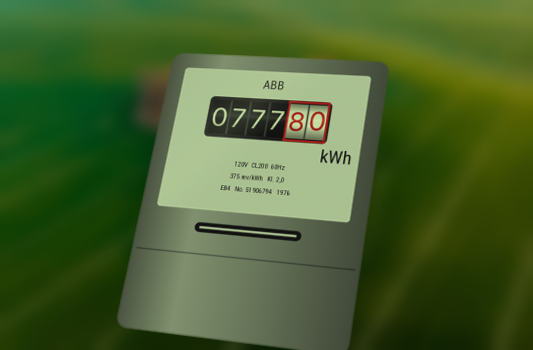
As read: {"value": 777.80, "unit": "kWh"}
